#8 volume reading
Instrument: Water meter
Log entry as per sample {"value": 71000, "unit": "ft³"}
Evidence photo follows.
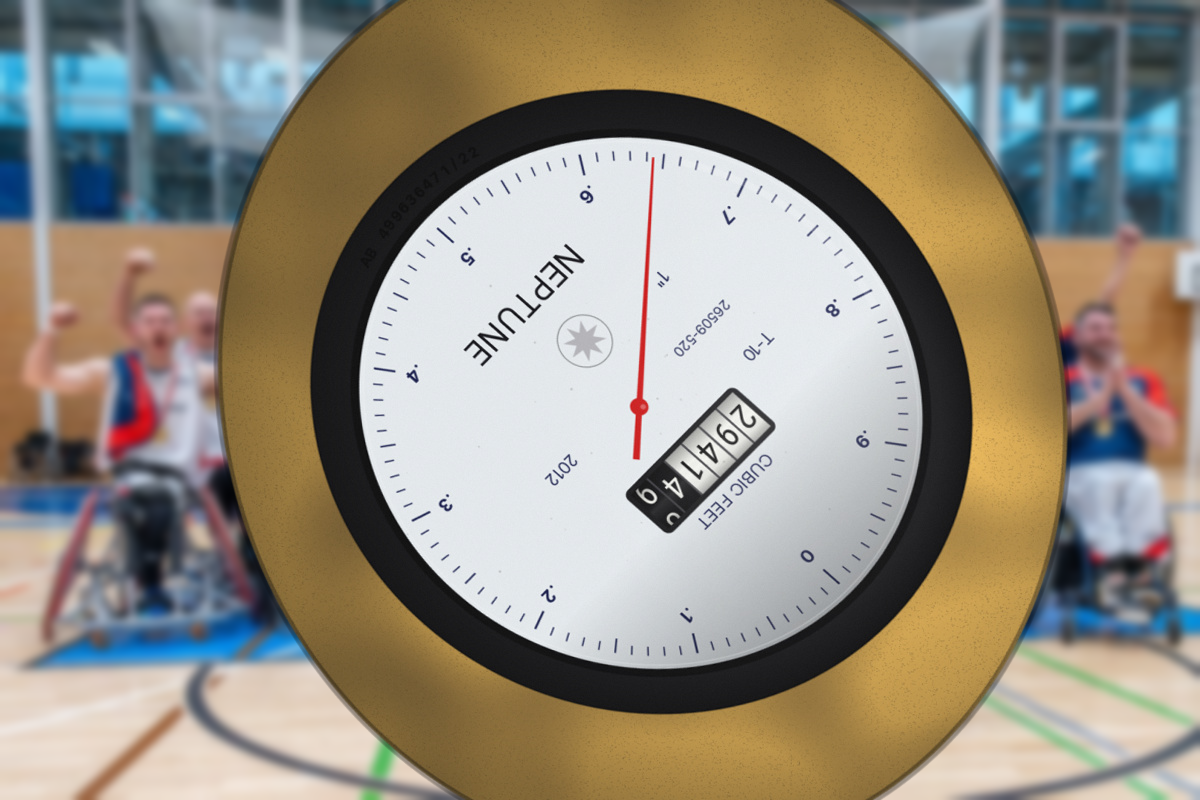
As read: {"value": 294148.64, "unit": "ft³"}
